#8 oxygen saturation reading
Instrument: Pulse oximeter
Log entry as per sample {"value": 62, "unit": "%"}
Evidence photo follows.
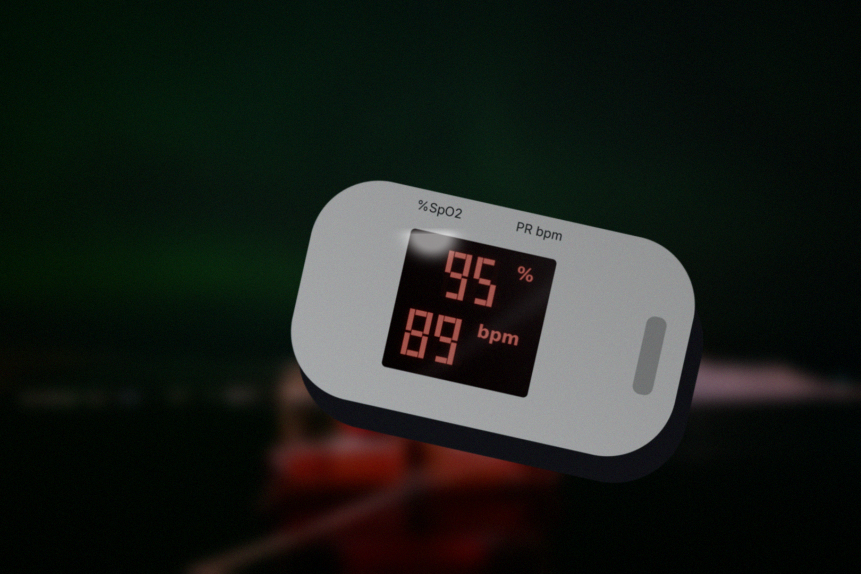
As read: {"value": 95, "unit": "%"}
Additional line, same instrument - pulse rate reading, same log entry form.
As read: {"value": 89, "unit": "bpm"}
